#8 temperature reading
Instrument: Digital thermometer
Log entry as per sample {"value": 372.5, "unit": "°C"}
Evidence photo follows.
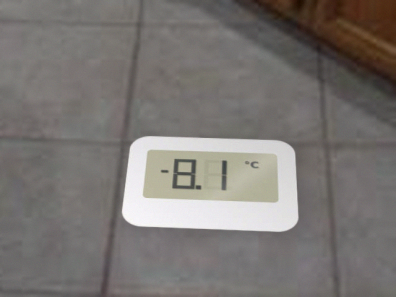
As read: {"value": -8.1, "unit": "°C"}
